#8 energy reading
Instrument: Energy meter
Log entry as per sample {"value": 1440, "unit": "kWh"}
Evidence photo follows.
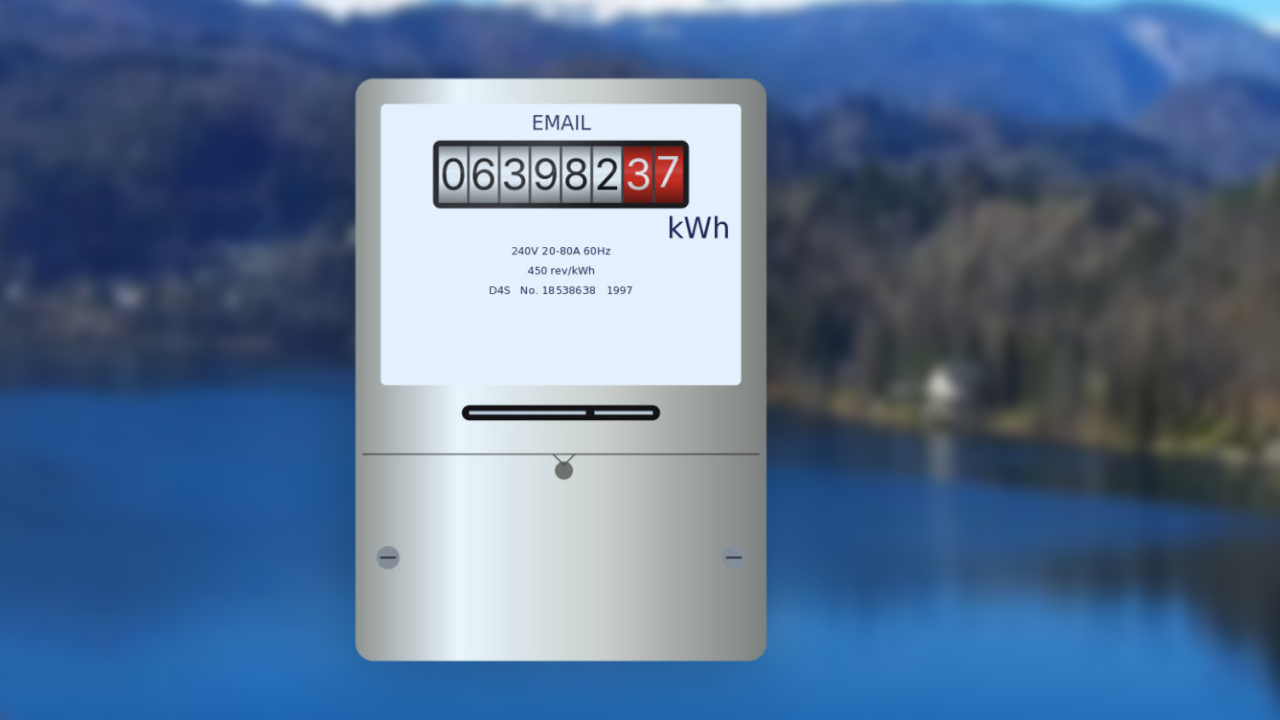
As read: {"value": 63982.37, "unit": "kWh"}
